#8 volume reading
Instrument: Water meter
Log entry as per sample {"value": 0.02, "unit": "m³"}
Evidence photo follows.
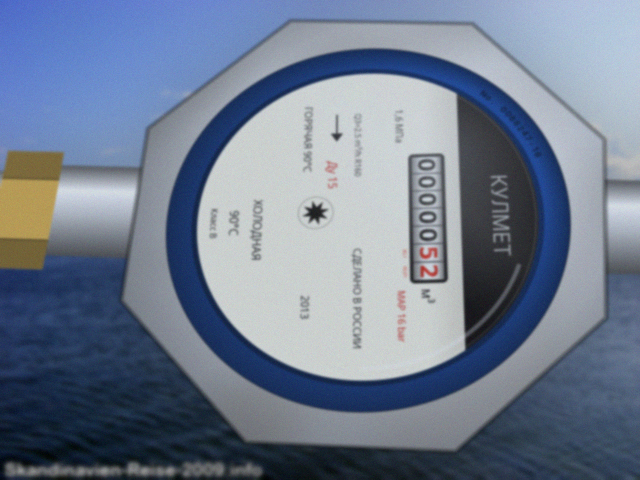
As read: {"value": 0.52, "unit": "m³"}
